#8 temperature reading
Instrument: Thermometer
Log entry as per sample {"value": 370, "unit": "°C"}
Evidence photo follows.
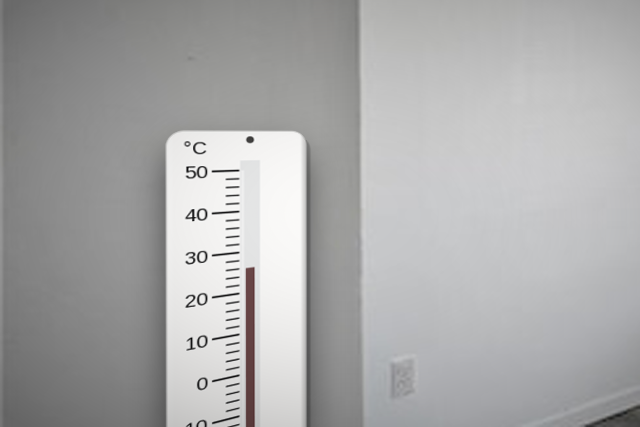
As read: {"value": 26, "unit": "°C"}
